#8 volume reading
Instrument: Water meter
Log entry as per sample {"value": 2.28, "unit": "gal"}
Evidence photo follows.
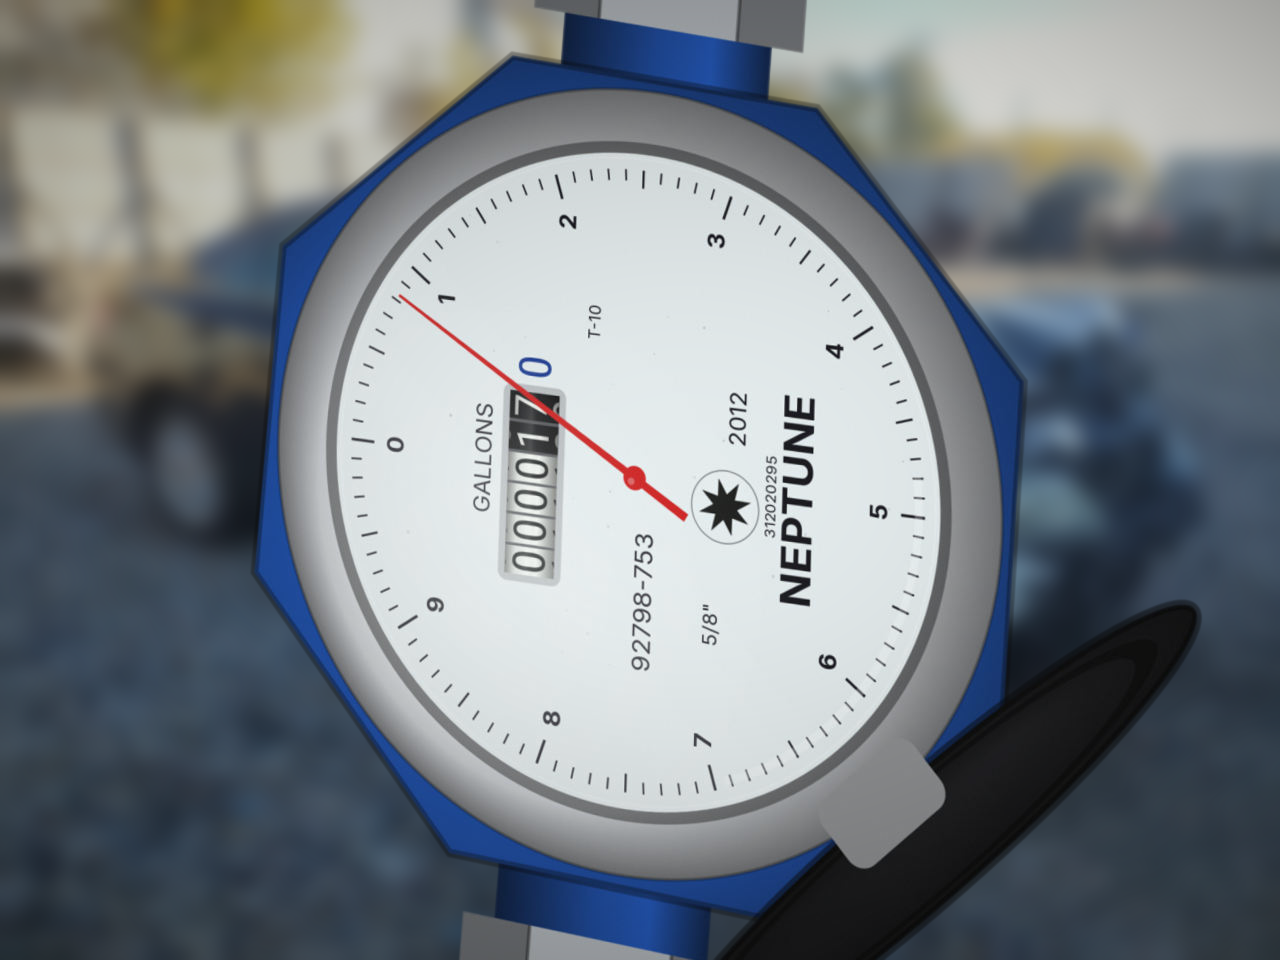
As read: {"value": 170.8, "unit": "gal"}
